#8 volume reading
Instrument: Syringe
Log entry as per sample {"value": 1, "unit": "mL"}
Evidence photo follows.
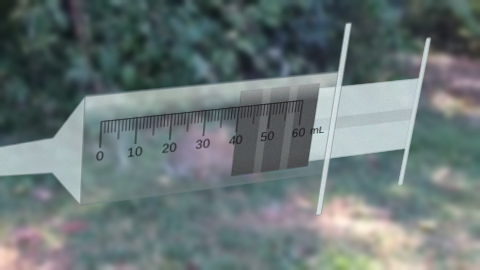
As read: {"value": 40, "unit": "mL"}
